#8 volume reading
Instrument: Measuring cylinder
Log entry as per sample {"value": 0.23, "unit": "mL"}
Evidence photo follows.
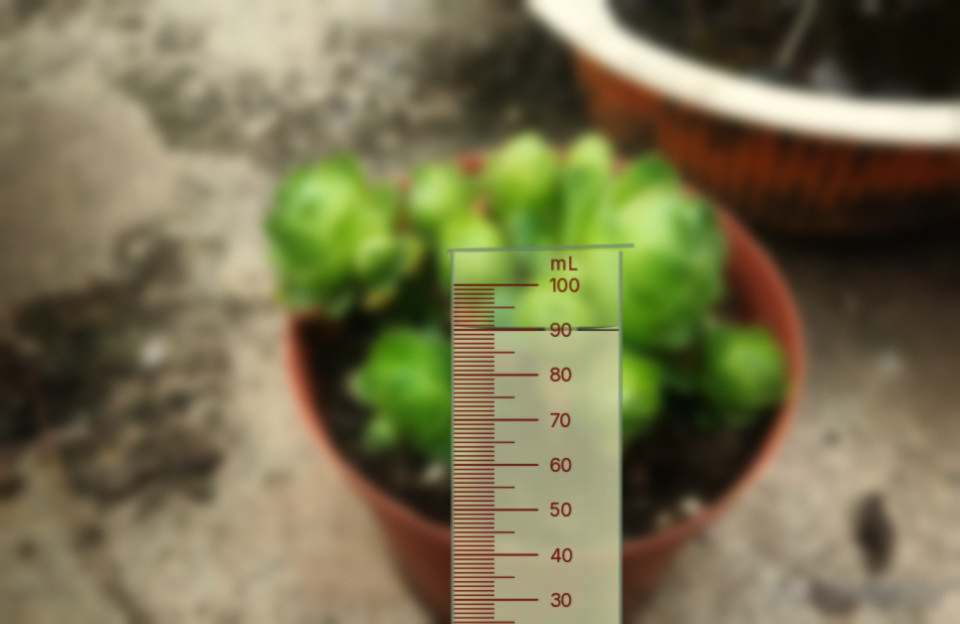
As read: {"value": 90, "unit": "mL"}
